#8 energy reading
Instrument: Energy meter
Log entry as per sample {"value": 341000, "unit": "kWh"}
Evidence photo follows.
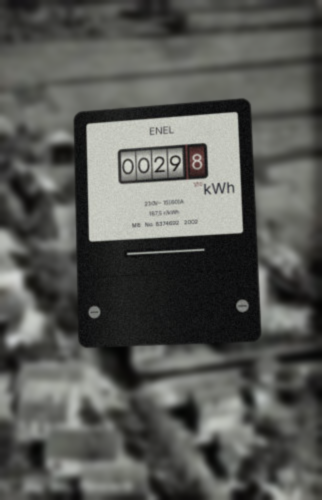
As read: {"value": 29.8, "unit": "kWh"}
